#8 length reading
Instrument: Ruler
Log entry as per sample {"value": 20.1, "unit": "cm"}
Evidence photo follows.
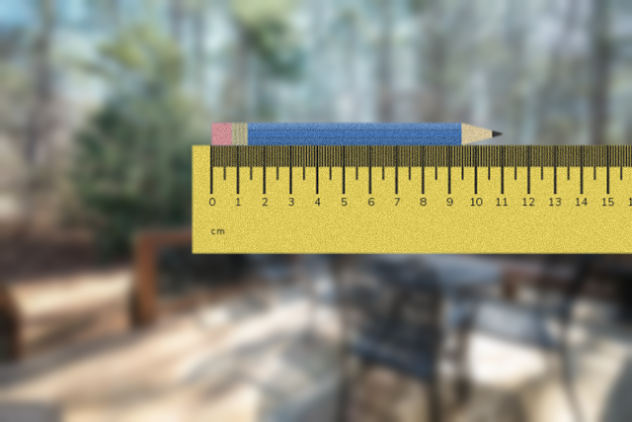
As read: {"value": 11, "unit": "cm"}
